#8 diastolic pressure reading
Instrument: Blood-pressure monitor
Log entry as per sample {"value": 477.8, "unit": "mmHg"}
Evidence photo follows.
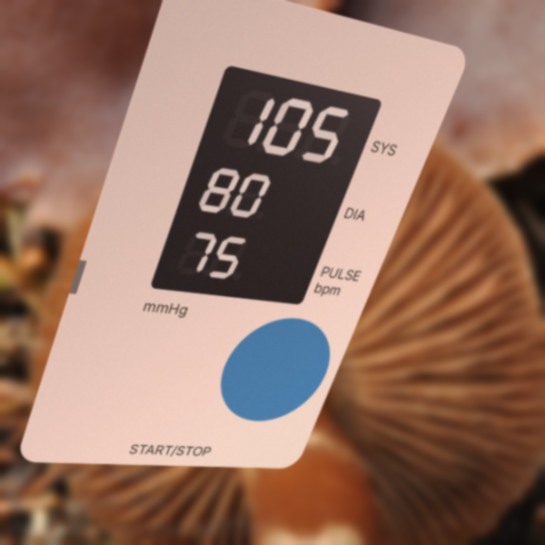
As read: {"value": 80, "unit": "mmHg"}
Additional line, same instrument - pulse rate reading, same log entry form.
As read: {"value": 75, "unit": "bpm"}
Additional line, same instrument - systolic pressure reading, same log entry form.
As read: {"value": 105, "unit": "mmHg"}
